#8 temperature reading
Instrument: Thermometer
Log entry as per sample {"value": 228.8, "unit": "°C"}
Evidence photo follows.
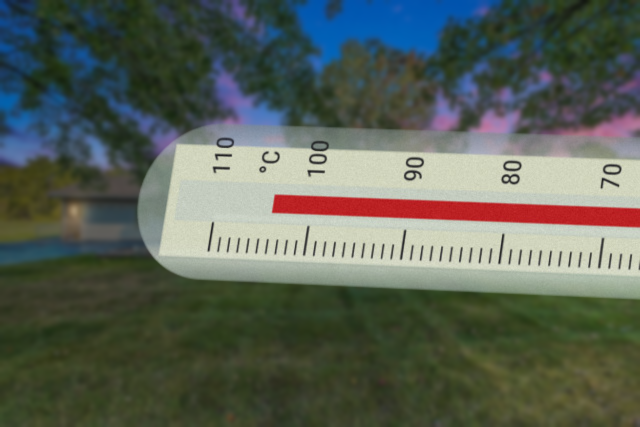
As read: {"value": 104, "unit": "°C"}
